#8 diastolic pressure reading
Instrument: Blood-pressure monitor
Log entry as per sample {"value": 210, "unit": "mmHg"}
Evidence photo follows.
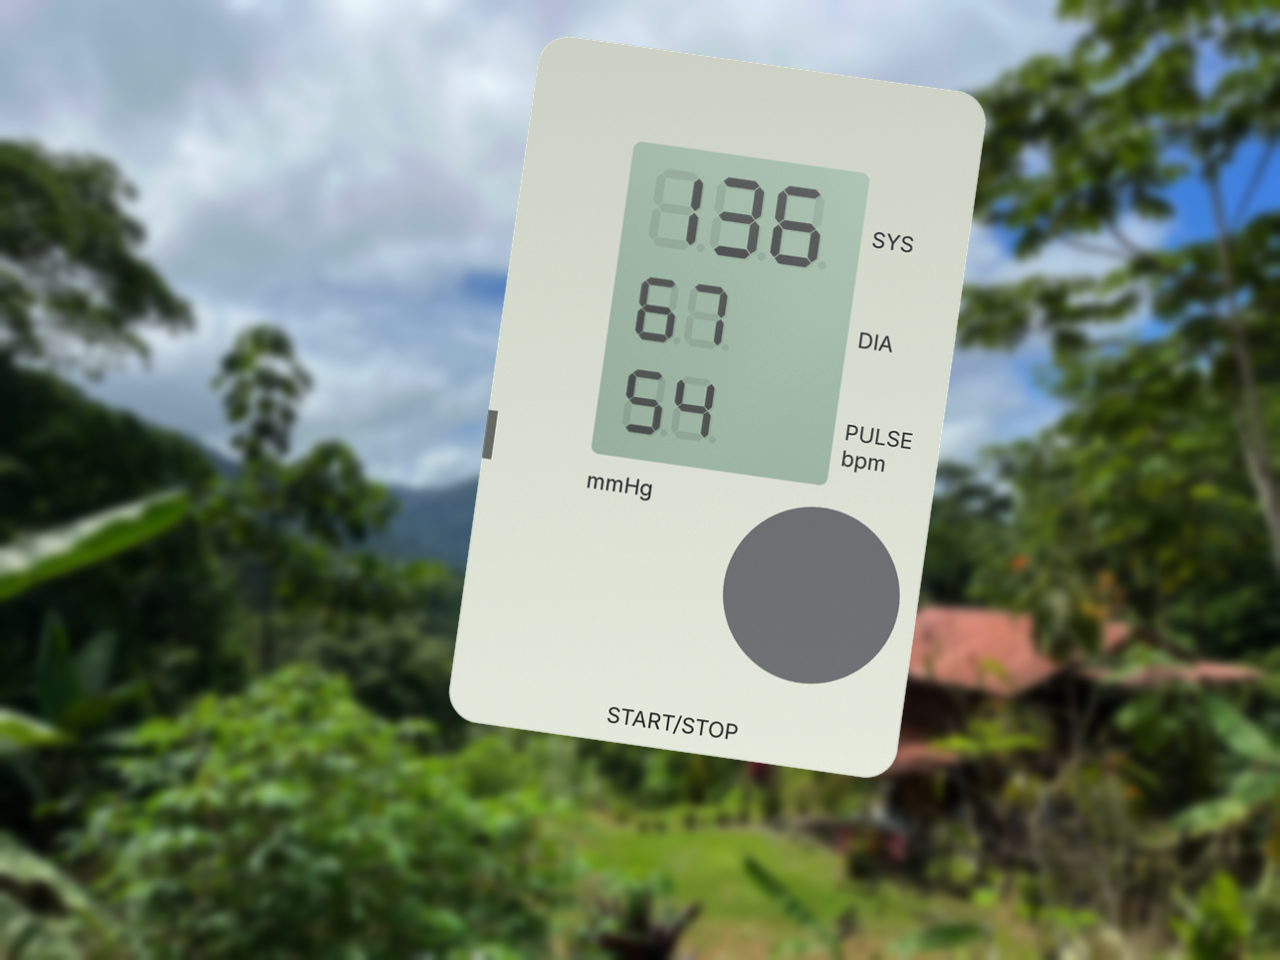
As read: {"value": 67, "unit": "mmHg"}
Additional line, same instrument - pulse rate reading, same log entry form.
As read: {"value": 54, "unit": "bpm"}
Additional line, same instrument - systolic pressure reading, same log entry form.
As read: {"value": 136, "unit": "mmHg"}
